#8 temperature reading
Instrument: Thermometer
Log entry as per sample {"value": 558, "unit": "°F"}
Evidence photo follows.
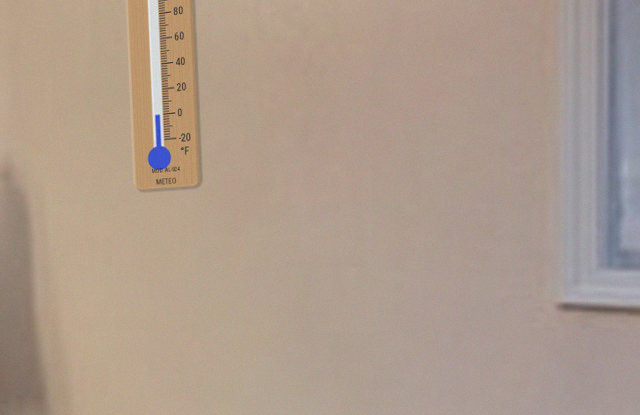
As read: {"value": 0, "unit": "°F"}
